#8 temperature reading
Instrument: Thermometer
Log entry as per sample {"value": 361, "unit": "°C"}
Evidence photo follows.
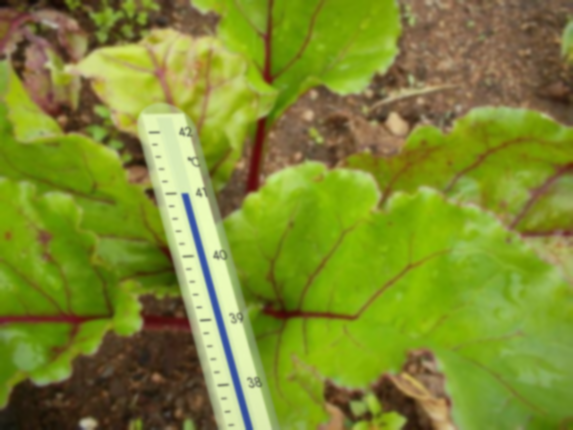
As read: {"value": 41, "unit": "°C"}
